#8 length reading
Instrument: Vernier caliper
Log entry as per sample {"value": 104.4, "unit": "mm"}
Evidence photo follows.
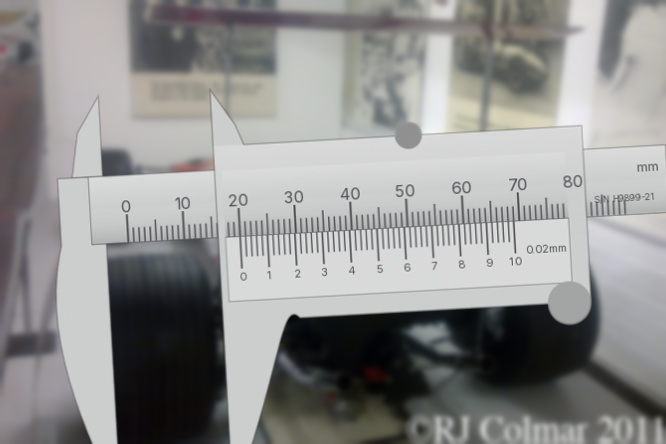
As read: {"value": 20.0, "unit": "mm"}
